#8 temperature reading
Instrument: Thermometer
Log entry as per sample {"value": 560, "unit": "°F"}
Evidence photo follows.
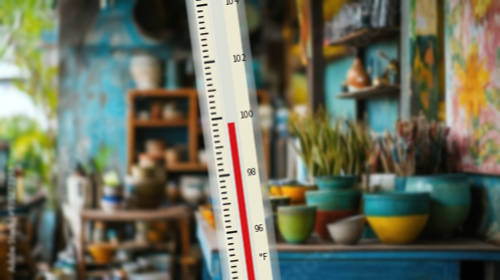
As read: {"value": 99.8, "unit": "°F"}
